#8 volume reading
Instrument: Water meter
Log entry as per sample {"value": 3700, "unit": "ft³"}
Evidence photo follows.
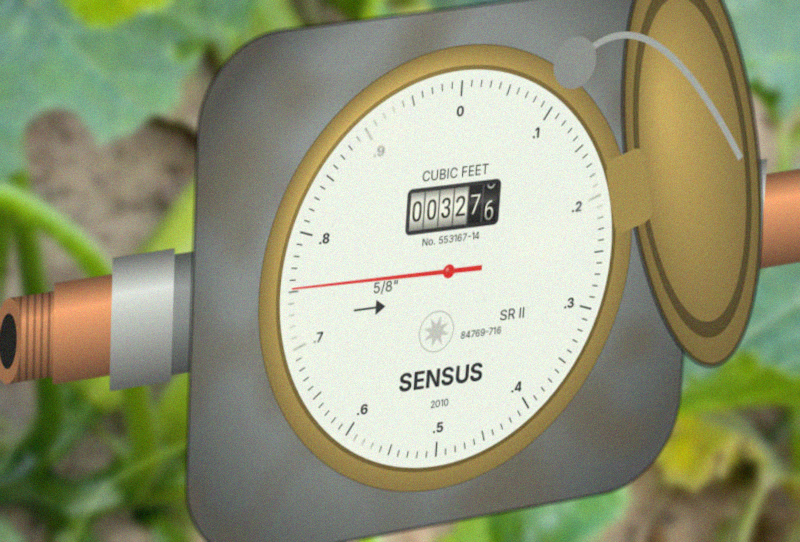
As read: {"value": 3275.75, "unit": "ft³"}
